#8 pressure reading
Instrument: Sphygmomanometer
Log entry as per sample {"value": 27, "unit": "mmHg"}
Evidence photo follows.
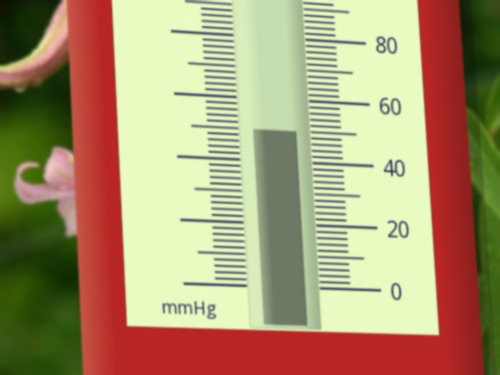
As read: {"value": 50, "unit": "mmHg"}
